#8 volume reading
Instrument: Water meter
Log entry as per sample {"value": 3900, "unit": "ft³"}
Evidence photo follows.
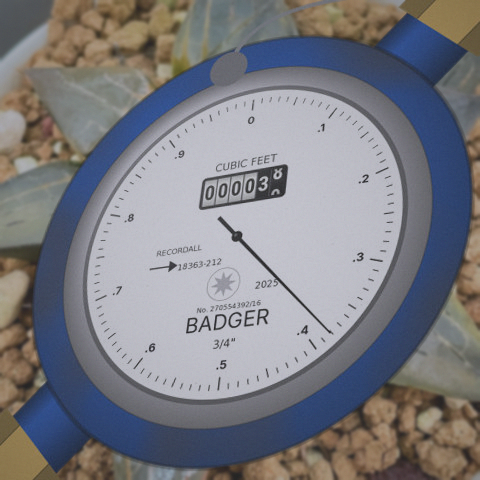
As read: {"value": 38.38, "unit": "ft³"}
